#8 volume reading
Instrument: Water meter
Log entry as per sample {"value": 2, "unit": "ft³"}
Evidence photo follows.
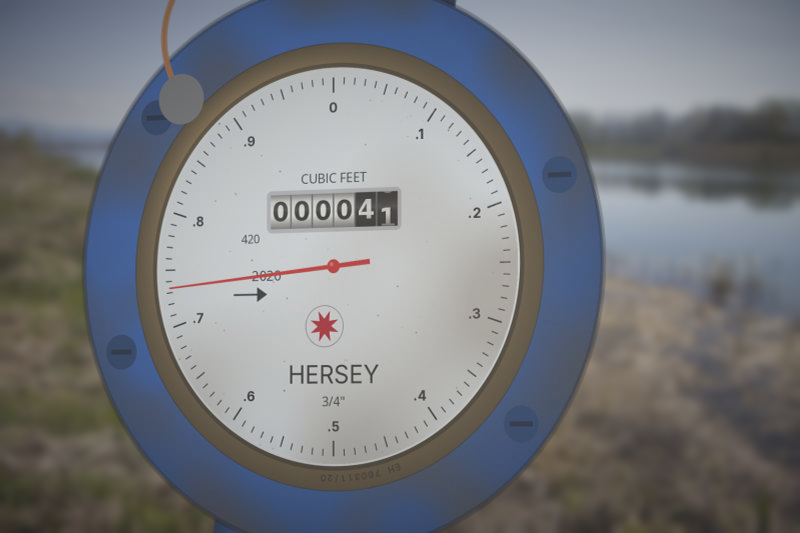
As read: {"value": 40.73, "unit": "ft³"}
